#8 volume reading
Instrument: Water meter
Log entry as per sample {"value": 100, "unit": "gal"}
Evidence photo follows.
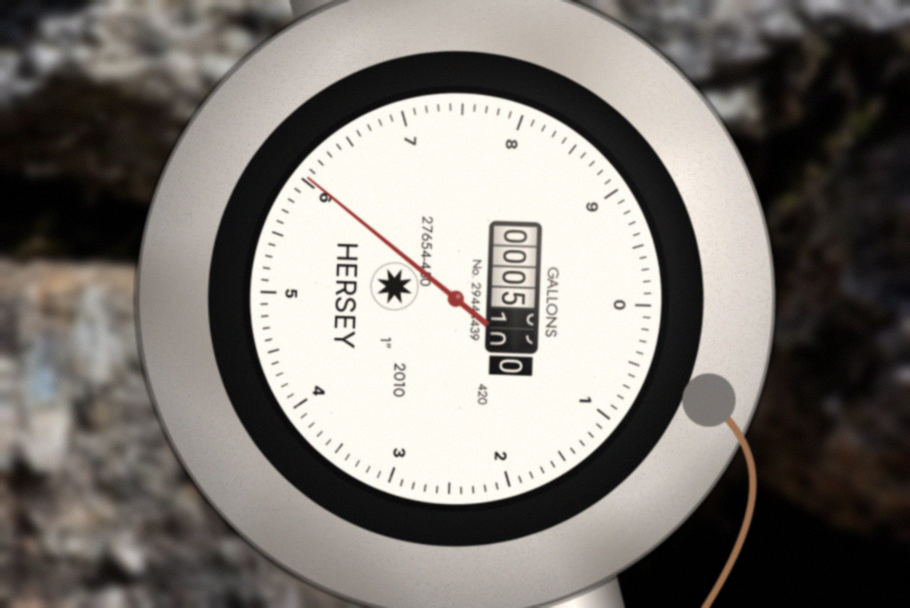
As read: {"value": 5096.0, "unit": "gal"}
